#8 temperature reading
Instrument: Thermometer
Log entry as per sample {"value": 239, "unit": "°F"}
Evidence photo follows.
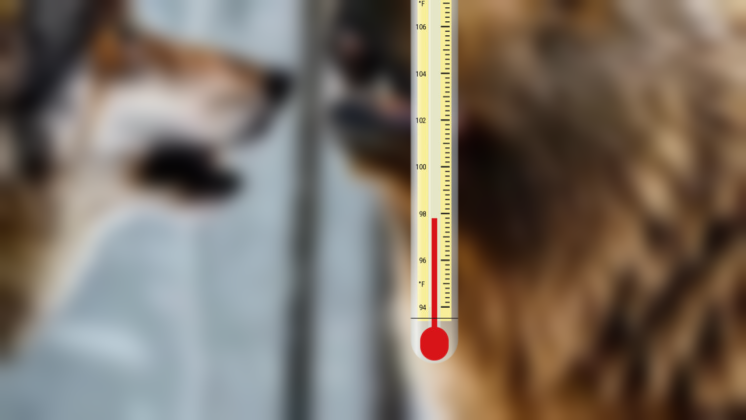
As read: {"value": 97.8, "unit": "°F"}
